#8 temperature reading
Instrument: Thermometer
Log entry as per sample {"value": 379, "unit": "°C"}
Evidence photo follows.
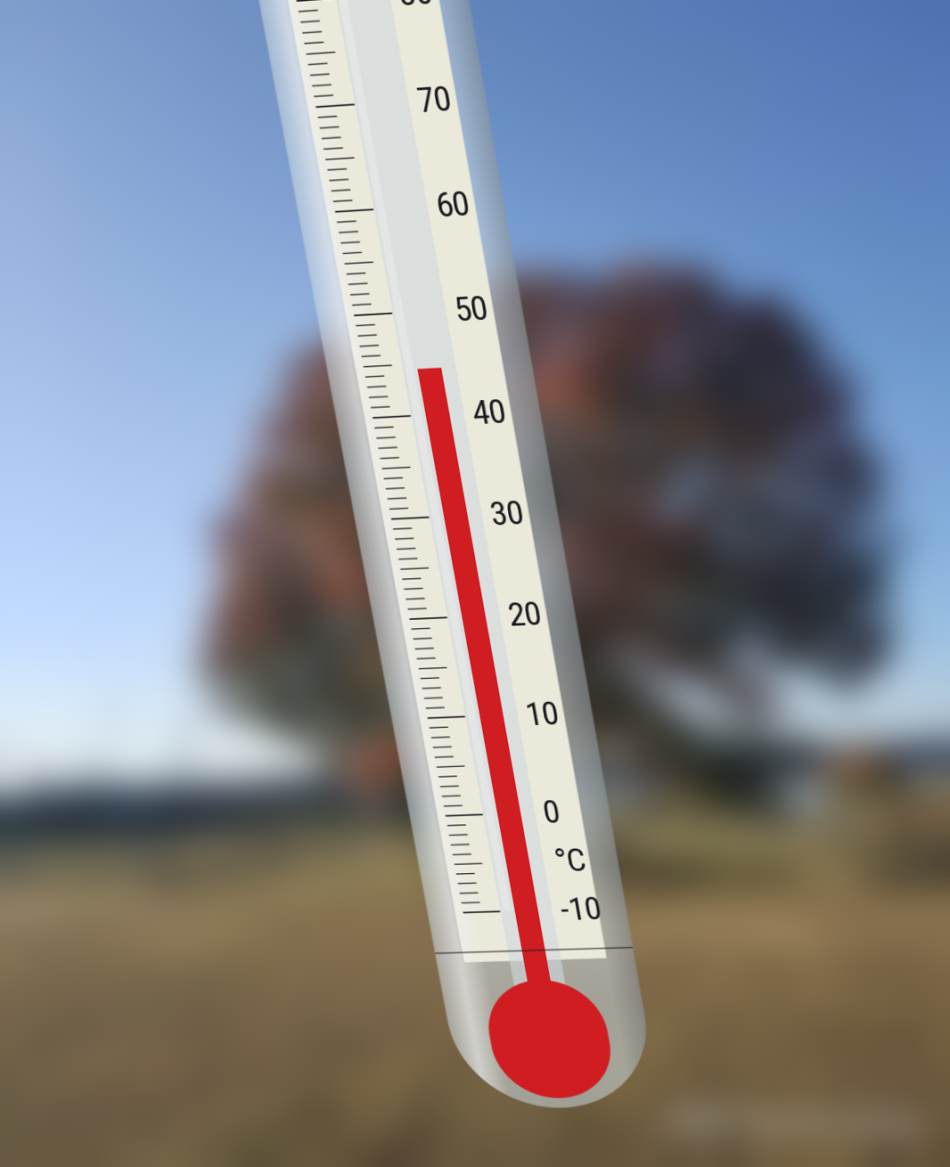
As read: {"value": 44.5, "unit": "°C"}
